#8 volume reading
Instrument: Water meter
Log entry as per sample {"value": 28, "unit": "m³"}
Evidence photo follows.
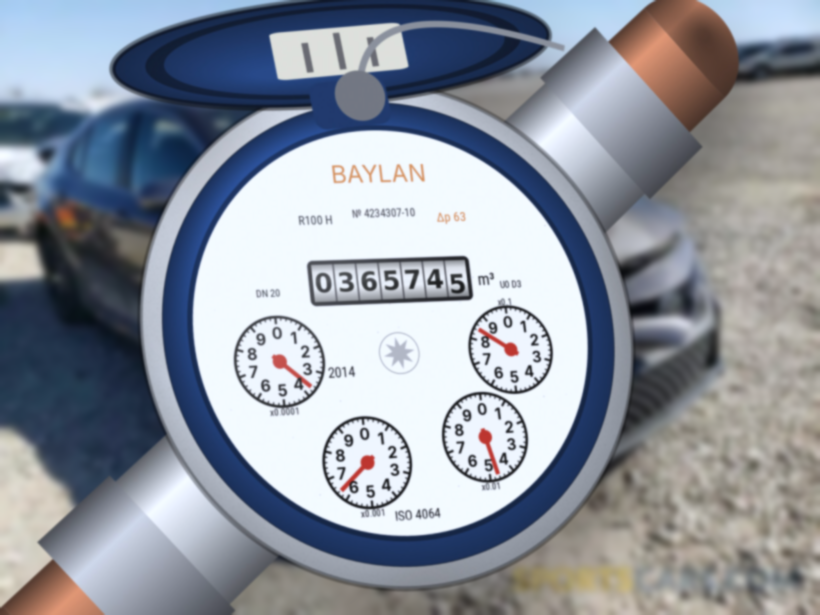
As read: {"value": 365744.8463, "unit": "m³"}
